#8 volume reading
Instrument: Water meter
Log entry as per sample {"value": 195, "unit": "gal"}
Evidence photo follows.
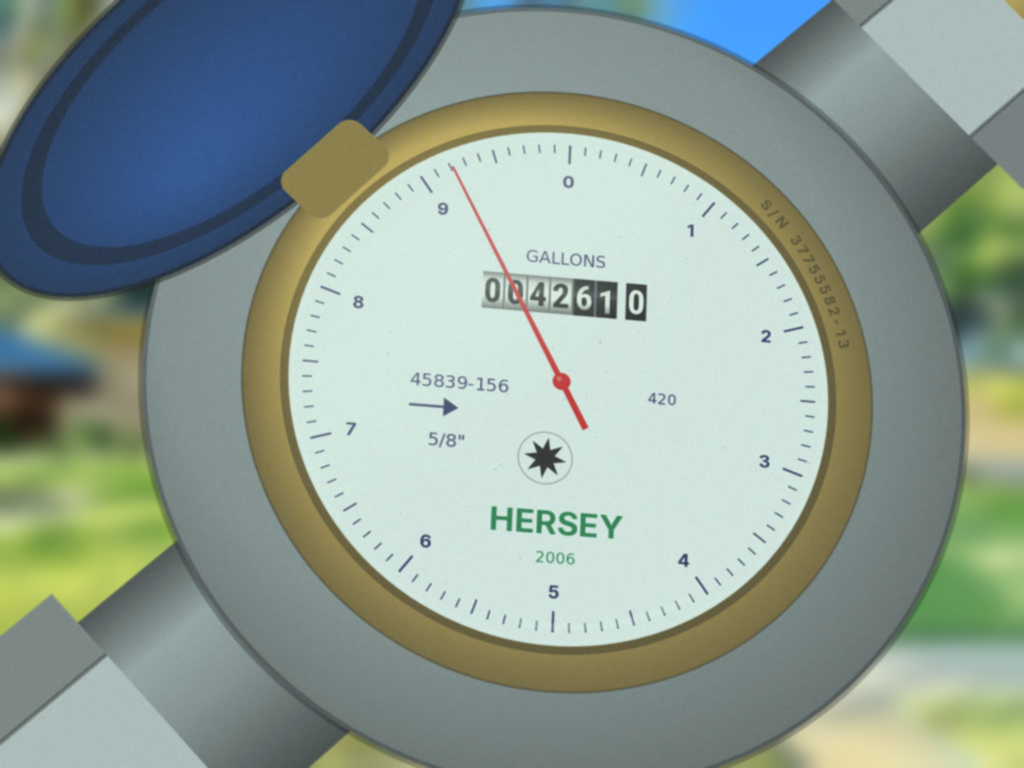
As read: {"value": 42609.2, "unit": "gal"}
